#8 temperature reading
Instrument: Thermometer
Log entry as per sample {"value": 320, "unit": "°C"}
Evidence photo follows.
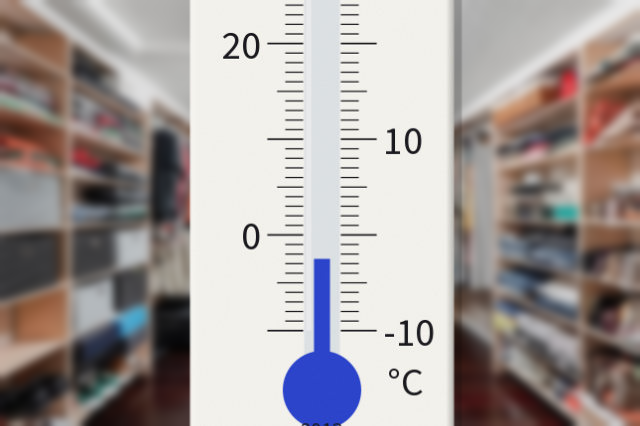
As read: {"value": -2.5, "unit": "°C"}
